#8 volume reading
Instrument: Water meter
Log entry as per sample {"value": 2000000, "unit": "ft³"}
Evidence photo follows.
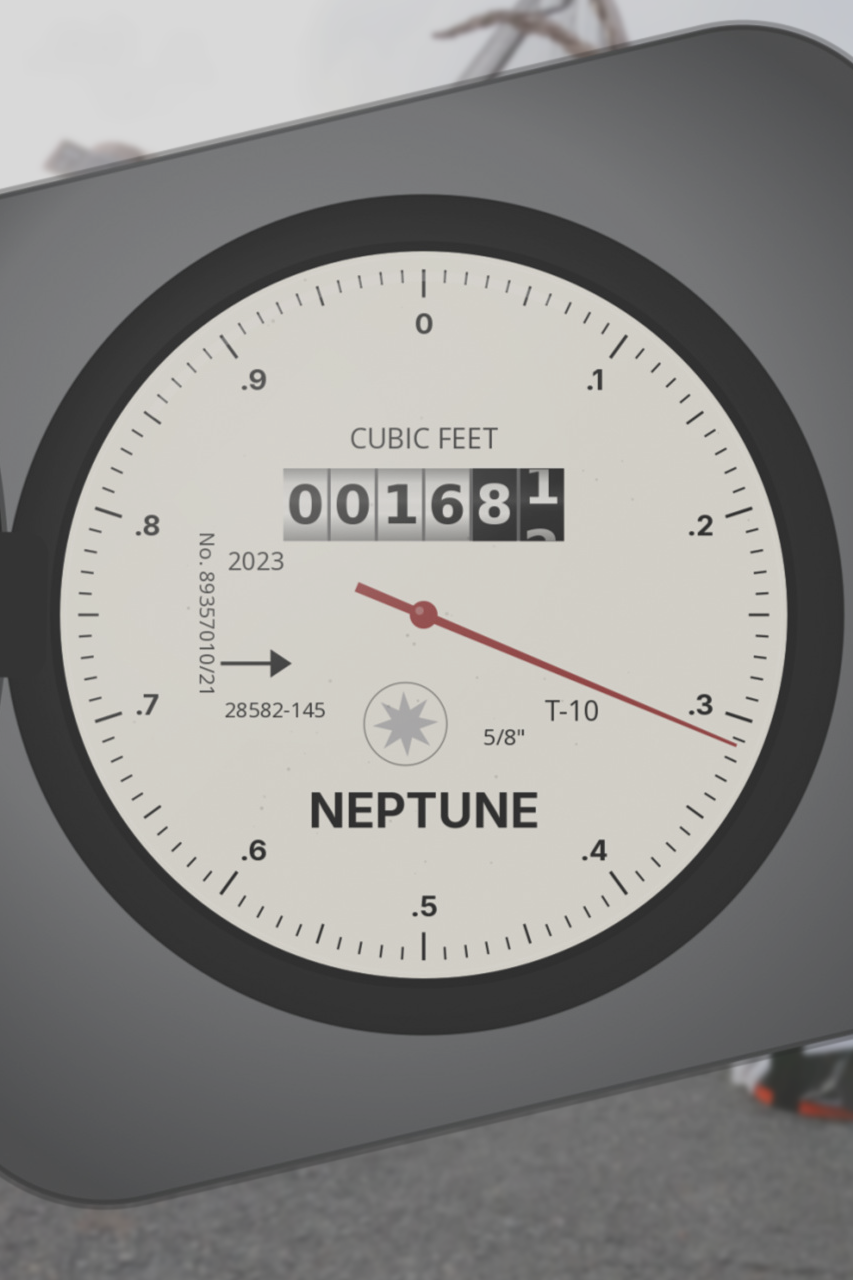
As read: {"value": 1681.31, "unit": "ft³"}
